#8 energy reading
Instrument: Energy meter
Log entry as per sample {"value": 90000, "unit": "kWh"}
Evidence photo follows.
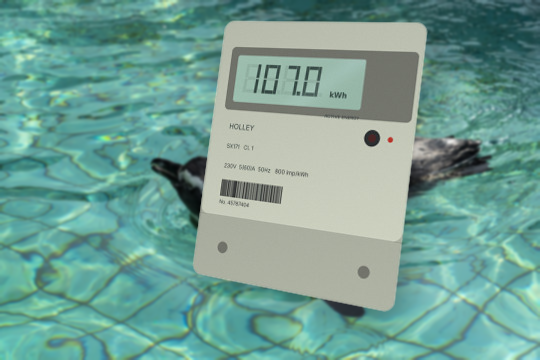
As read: {"value": 107.0, "unit": "kWh"}
